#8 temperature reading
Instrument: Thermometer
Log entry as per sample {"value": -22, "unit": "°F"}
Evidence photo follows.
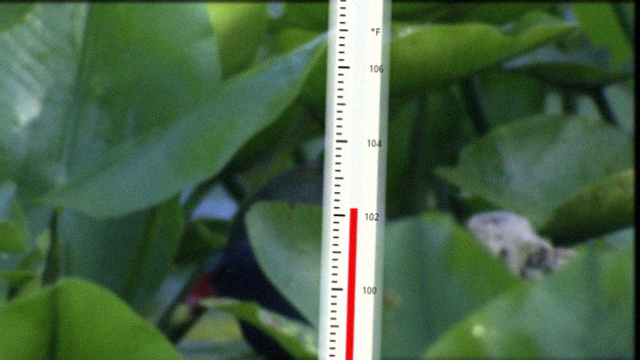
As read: {"value": 102.2, "unit": "°F"}
